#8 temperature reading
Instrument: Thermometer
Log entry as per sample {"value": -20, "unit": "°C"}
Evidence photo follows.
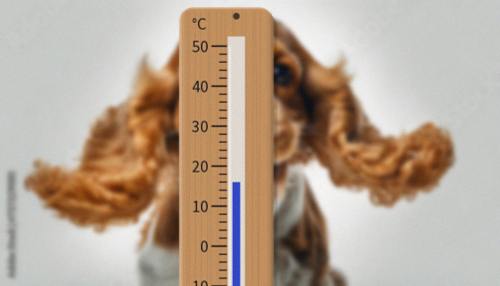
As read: {"value": 16, "unit": "°C"}
